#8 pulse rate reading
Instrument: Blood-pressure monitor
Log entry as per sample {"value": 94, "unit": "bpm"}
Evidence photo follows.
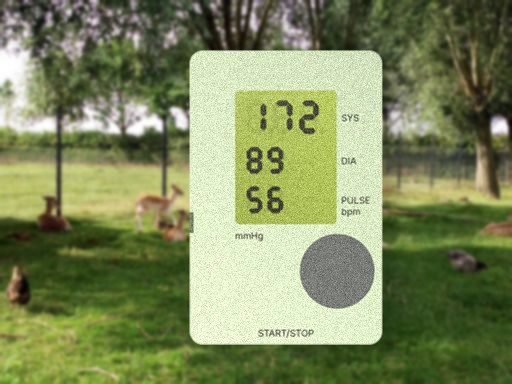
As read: {"value": 56, "unit": "bpm"}
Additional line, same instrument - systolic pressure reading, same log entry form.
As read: {"value": 172, "unit": "mmHg"}
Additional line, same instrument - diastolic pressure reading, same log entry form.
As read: {"value": 89, "unit": "mmHg"}
